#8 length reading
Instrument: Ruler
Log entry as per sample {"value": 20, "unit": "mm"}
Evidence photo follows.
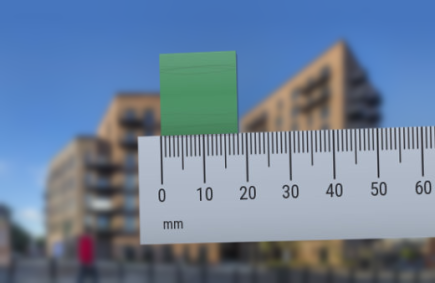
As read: {"value": 18, "unit": "mm"}
